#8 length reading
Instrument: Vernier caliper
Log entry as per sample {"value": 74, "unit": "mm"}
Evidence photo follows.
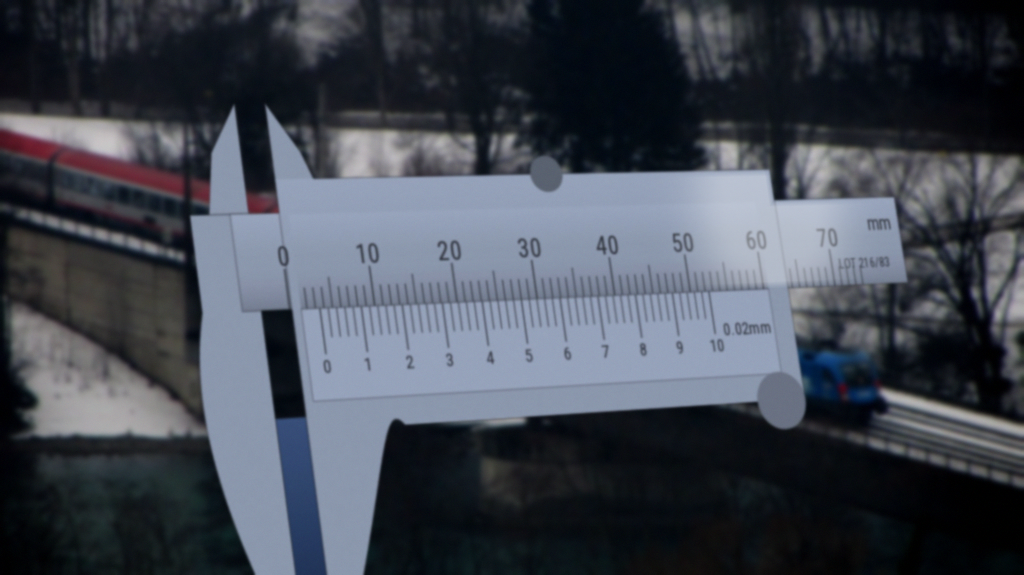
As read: {"value": 3.5, "unit": "mm"}
